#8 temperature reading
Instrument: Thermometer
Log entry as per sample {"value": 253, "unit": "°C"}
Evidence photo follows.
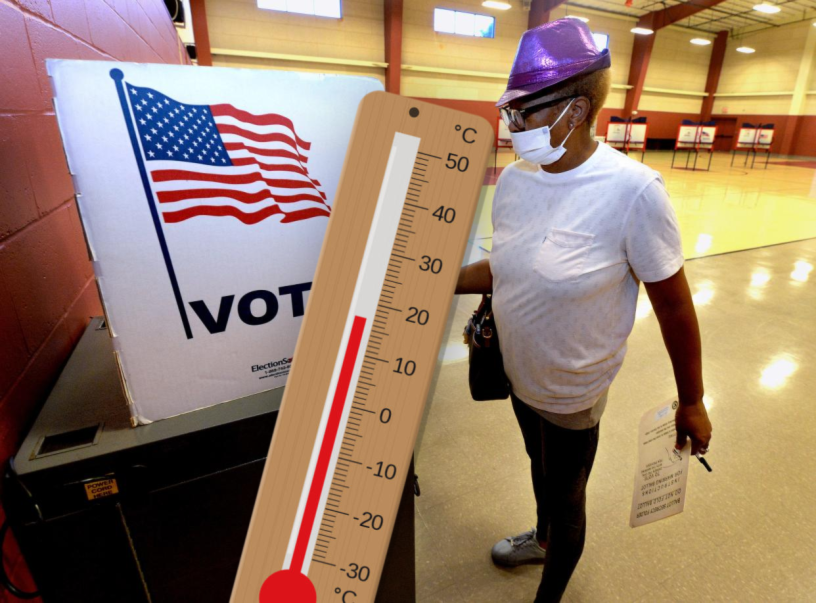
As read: {"value": 17, "unit": "°C"}
